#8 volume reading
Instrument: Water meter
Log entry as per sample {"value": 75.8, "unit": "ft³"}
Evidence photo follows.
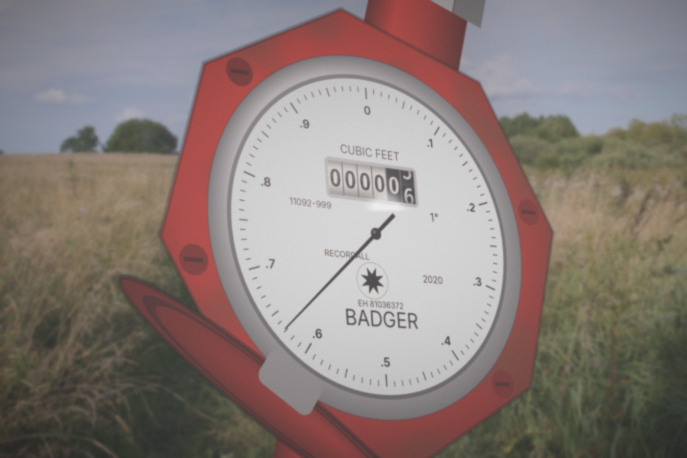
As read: {"value": 5.63, "unit": "ft³"}
